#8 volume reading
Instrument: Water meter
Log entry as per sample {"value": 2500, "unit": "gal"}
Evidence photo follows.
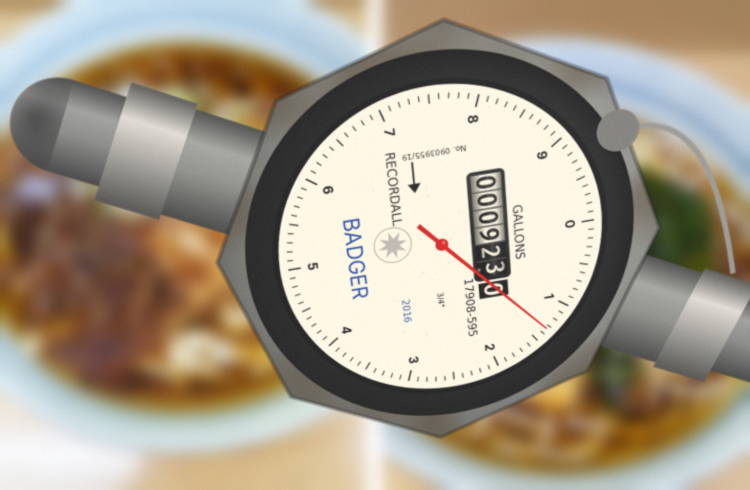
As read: {"value": 9231.3, "unit": "gal"}
